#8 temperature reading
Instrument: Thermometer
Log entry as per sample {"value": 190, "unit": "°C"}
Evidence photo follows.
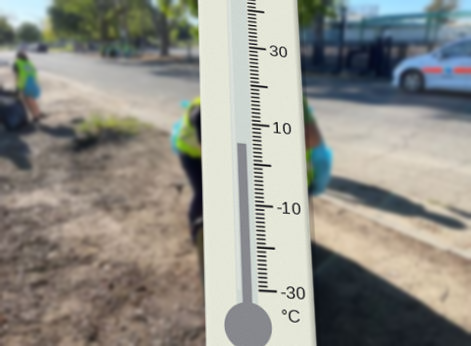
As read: {"value": 5, "unit": "°C"}
